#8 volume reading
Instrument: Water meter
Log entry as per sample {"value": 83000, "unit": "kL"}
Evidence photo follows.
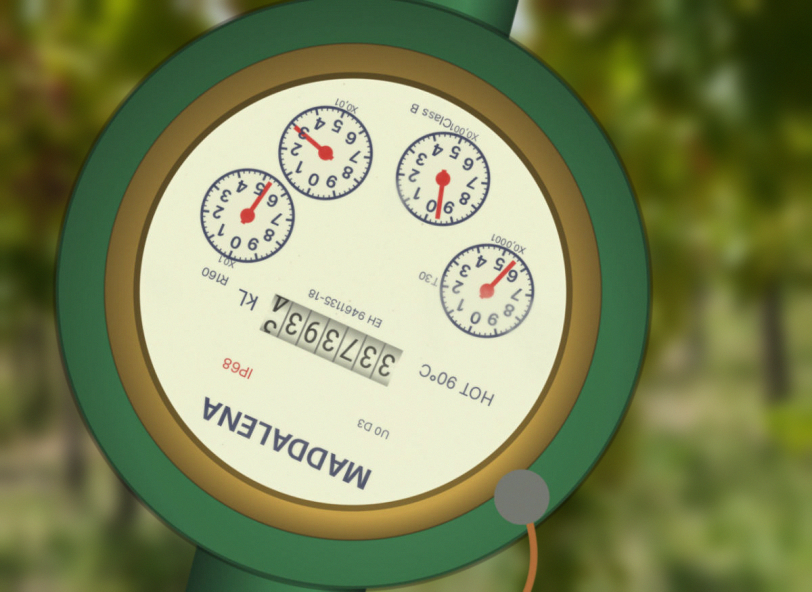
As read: {"value": 3373933.5295, "unit": "kL"}
